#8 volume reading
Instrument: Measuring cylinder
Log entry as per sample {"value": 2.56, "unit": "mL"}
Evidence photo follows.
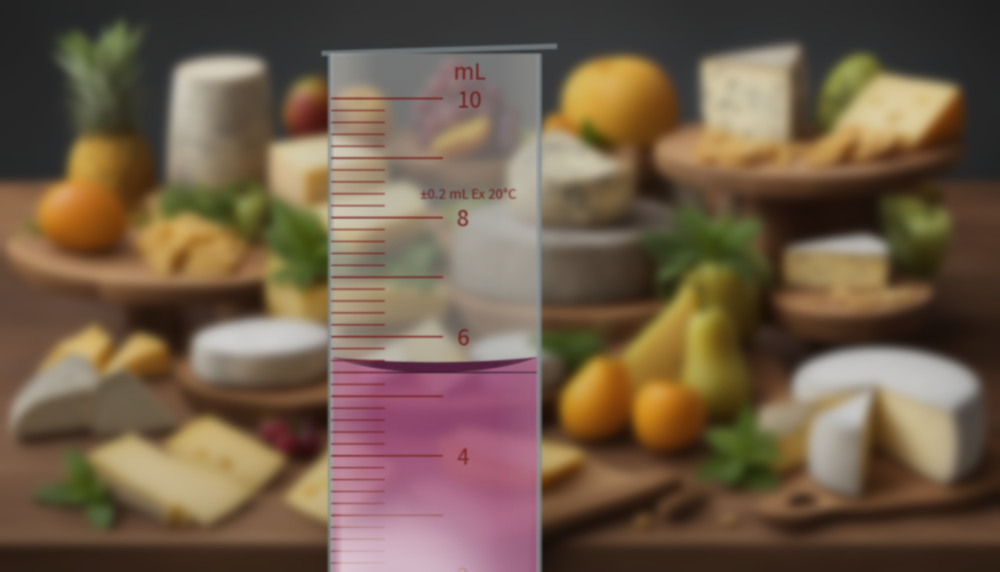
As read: {"value": 5.4, "unit": "mL"}
